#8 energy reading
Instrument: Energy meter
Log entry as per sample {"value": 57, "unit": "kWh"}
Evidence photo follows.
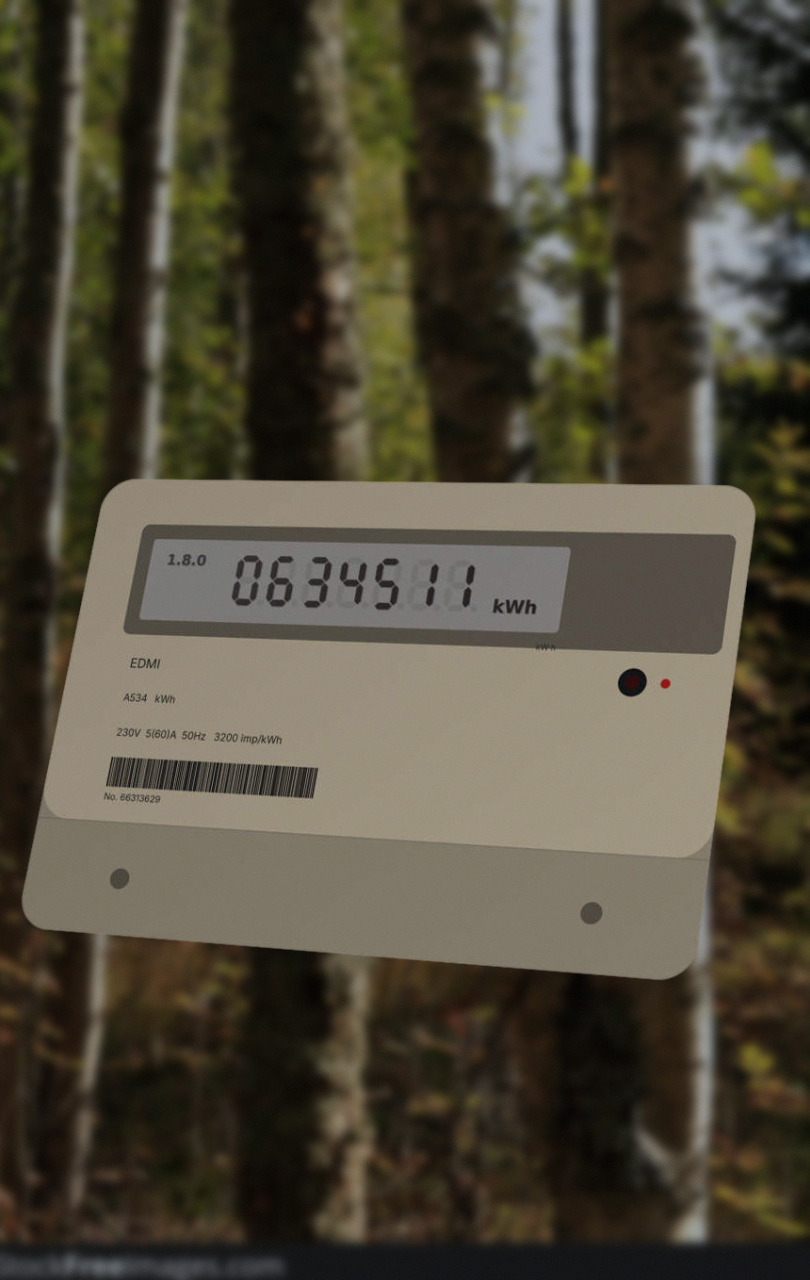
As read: {"value": 634511, "unit": "kWh"}
